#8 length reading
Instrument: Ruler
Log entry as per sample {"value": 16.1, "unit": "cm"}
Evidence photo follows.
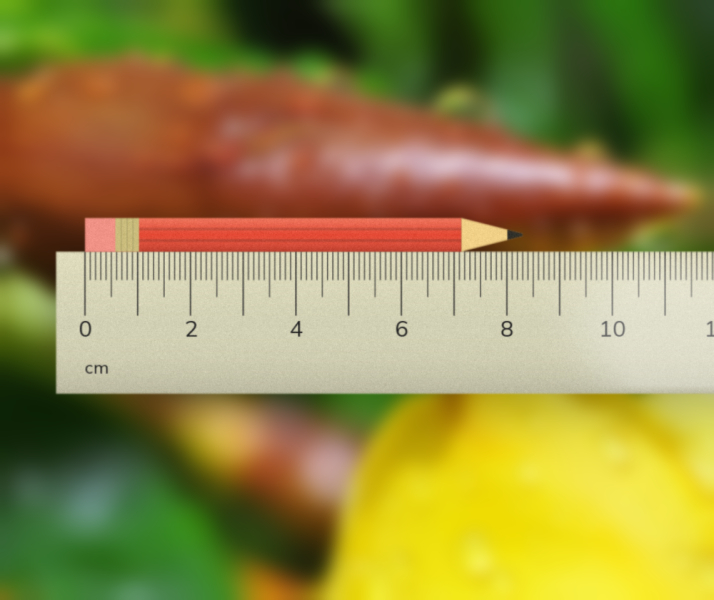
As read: {"value": 8.3, "unit": "cm"}
